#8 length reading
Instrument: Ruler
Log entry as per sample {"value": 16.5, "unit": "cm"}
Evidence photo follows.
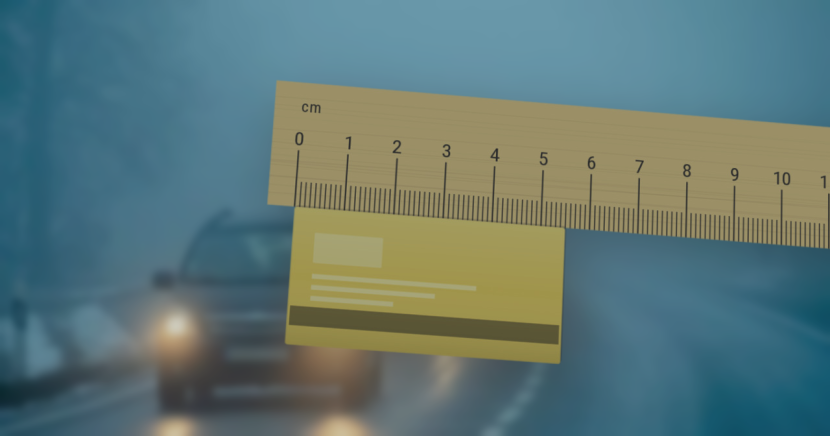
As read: {"value": 5.5, "unit": "cm"}
